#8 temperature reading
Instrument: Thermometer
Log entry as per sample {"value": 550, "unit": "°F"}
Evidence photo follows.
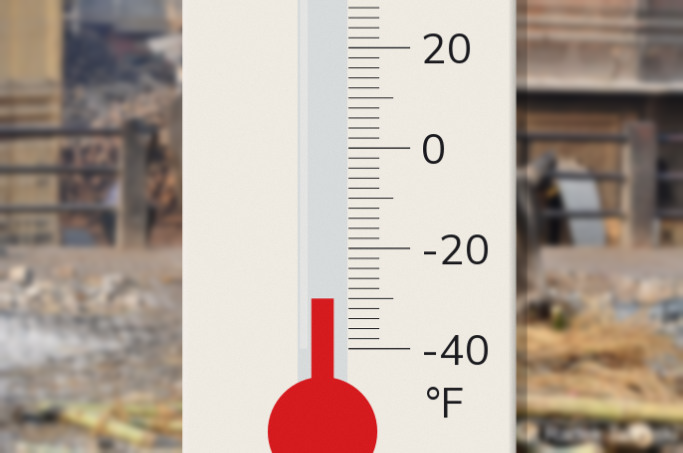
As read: {"value": -30, "unit": "°F"}
